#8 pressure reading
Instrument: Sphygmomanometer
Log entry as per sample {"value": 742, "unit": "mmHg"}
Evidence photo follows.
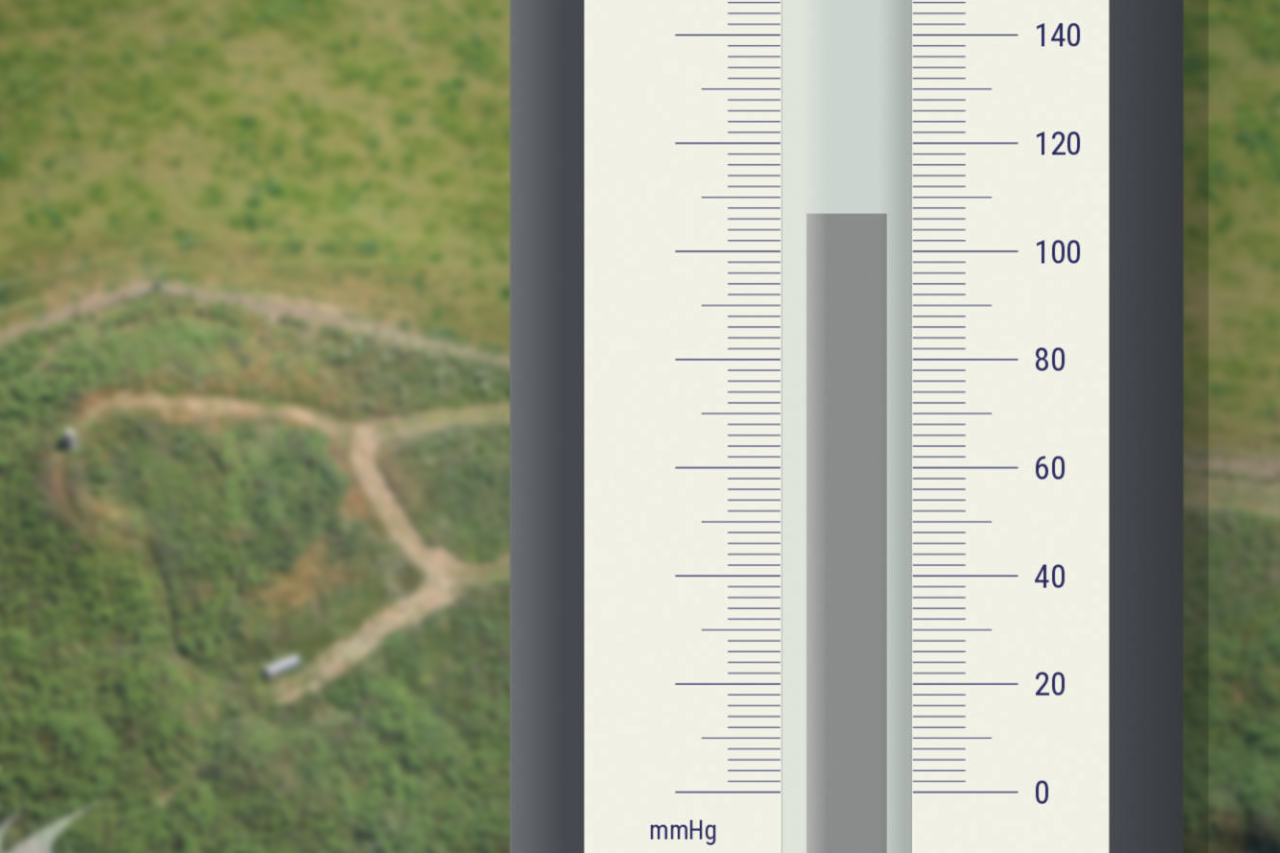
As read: {"value": 107, "unit": "mmHg"}
